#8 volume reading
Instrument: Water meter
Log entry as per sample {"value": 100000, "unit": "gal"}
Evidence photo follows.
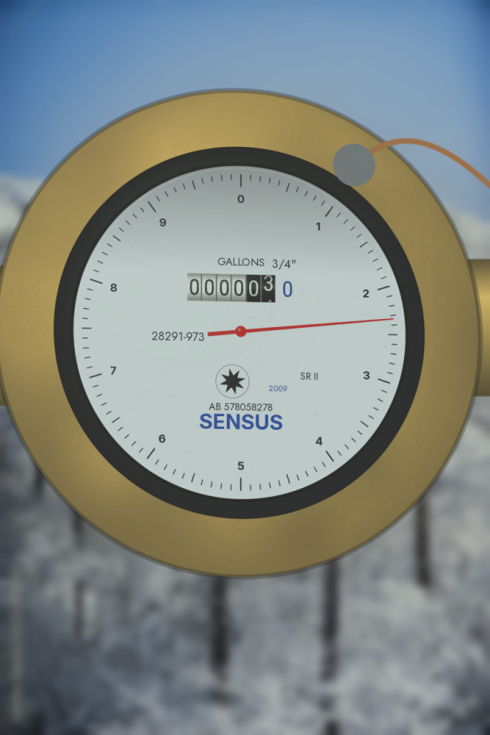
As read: {"value": 32.3, "unit": "gal"}
